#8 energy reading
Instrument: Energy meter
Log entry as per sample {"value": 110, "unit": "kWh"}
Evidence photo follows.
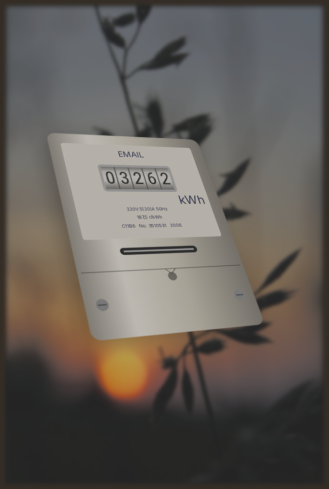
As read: {"value": 3262, "unit": "kWh"}
